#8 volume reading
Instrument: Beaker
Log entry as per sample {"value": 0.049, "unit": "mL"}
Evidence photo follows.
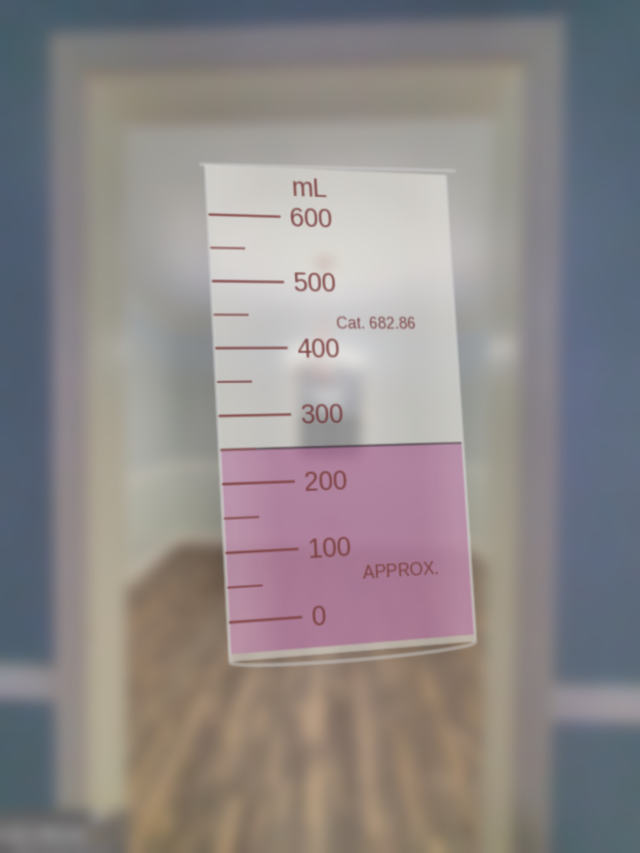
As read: {"value": 250, "unit": "mL"}
